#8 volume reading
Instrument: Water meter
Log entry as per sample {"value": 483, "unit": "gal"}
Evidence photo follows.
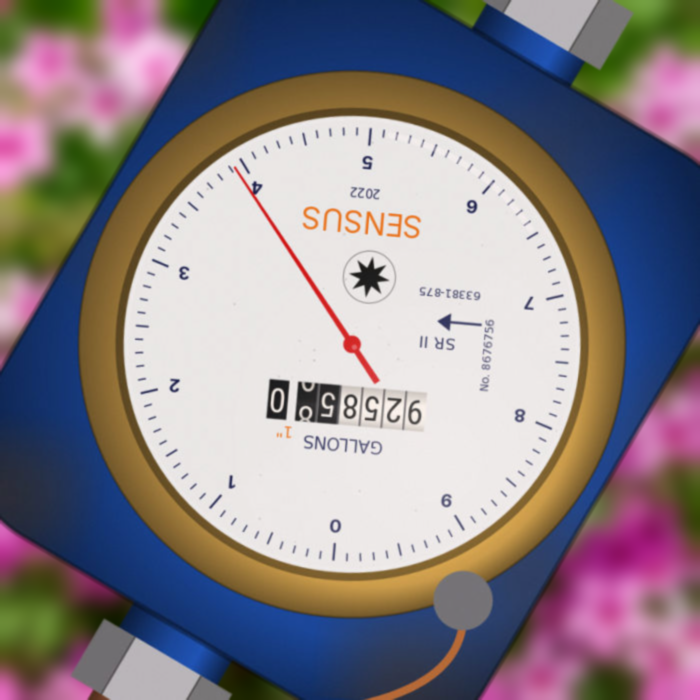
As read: {"value": 9258583.9, "unit": "gal"}
